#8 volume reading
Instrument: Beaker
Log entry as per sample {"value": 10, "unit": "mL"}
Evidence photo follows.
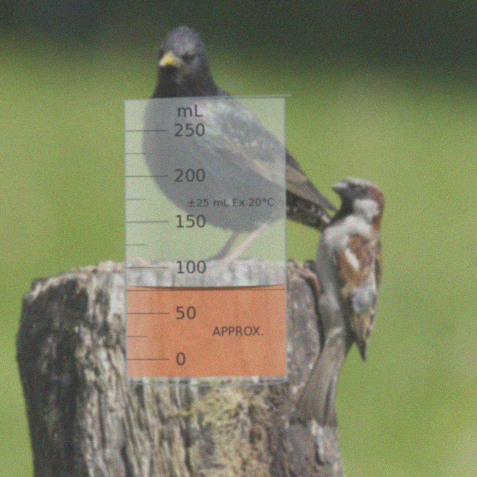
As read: {"value": 75, "unit": "mL"}
